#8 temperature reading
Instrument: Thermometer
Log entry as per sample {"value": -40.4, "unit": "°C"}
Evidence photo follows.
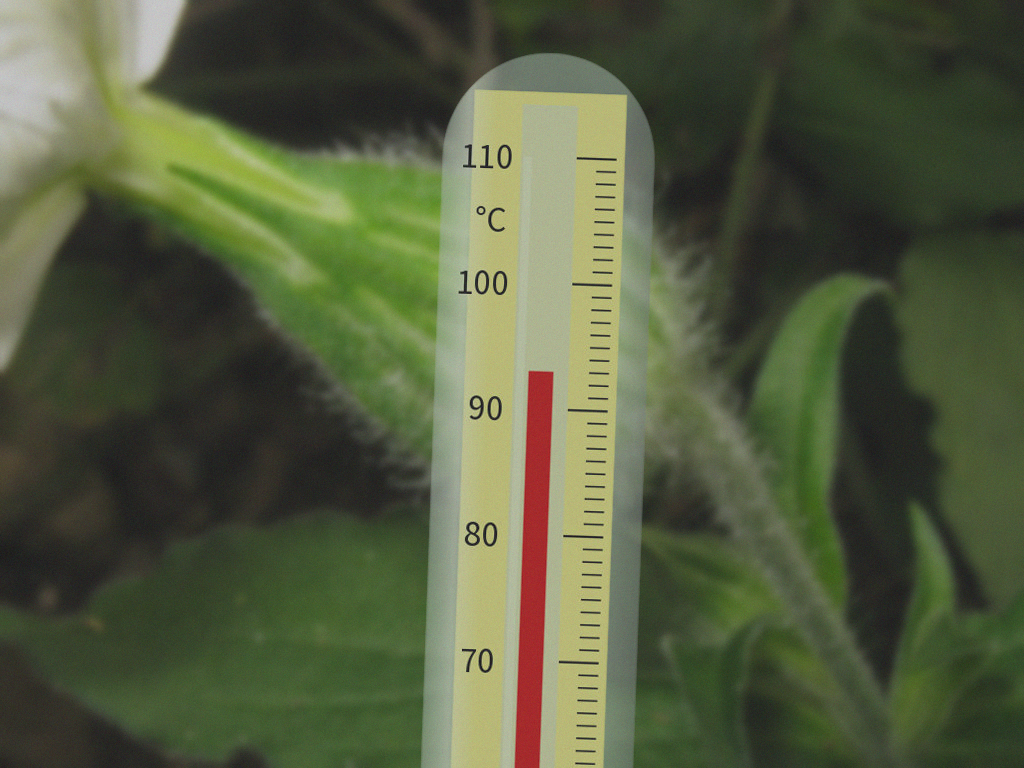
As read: {"value": 93, "unit": "°C"}
